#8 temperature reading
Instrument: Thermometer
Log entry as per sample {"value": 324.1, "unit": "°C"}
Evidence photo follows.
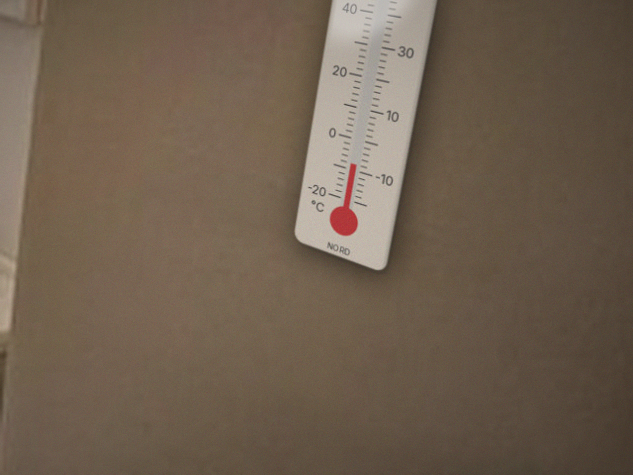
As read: {"value": -8, "unit": "°C"}
